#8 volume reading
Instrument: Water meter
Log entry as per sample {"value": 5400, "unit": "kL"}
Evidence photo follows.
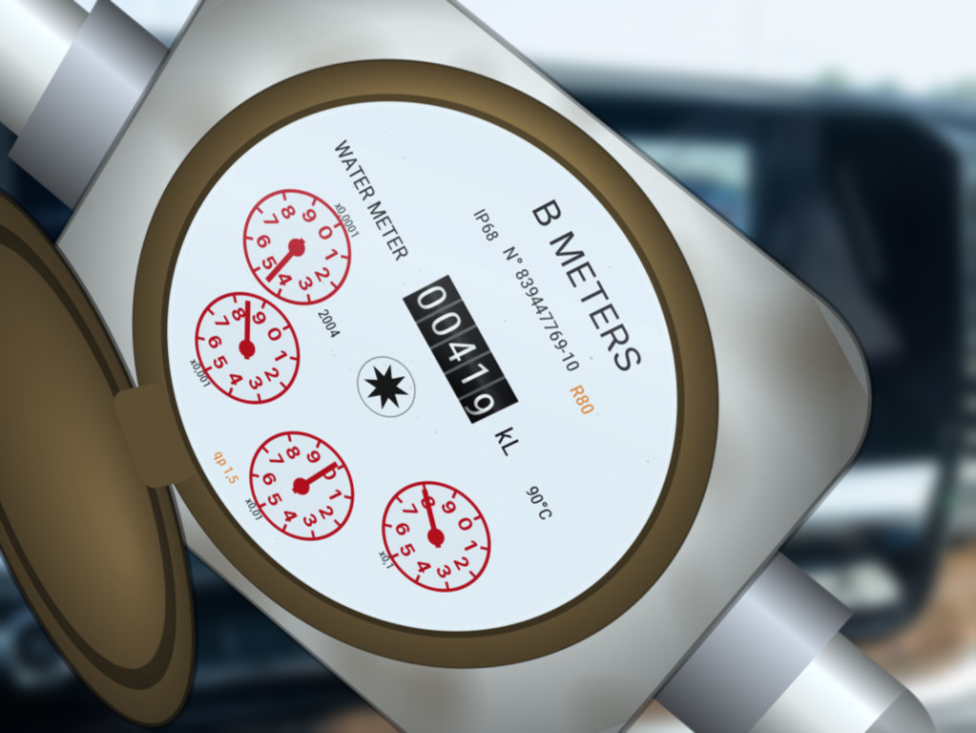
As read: {"value": 418.7984, "unit": "kL"}
